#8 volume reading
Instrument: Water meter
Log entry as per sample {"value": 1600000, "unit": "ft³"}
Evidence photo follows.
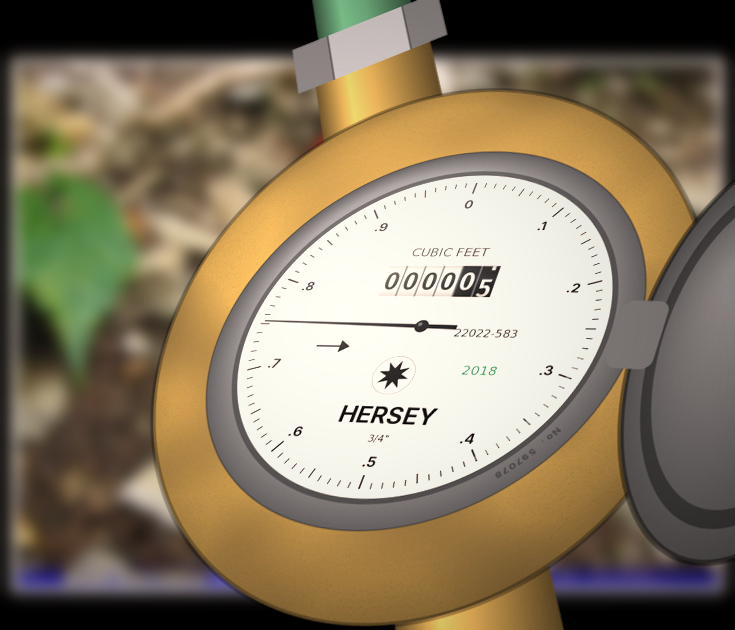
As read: {"value": 4.75, "unit": "ft³"}
